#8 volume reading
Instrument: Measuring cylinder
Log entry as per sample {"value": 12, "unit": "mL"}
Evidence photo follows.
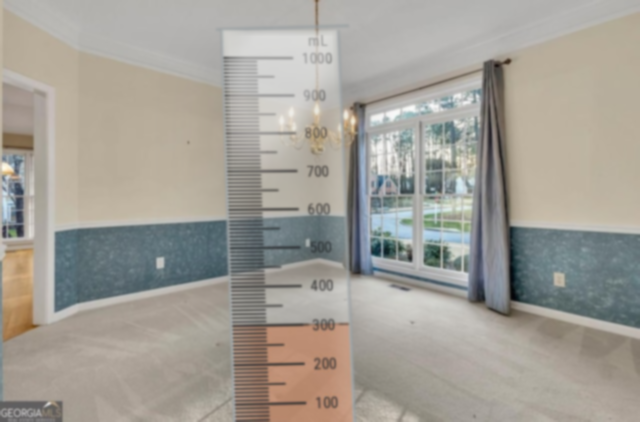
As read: {"value": 300, "unit": "mL"}
